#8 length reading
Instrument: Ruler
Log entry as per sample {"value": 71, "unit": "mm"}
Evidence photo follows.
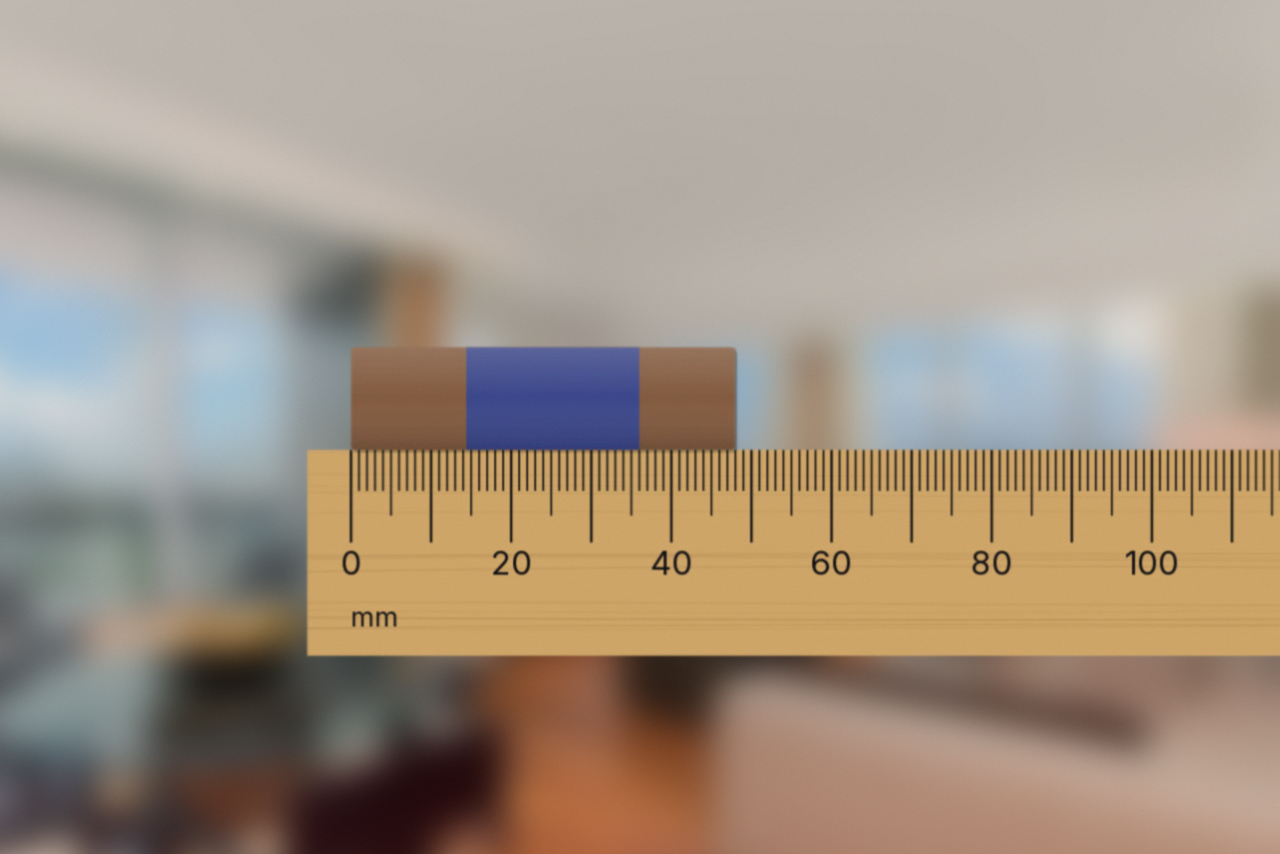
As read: {"value": 48, "unit": "mm"}
